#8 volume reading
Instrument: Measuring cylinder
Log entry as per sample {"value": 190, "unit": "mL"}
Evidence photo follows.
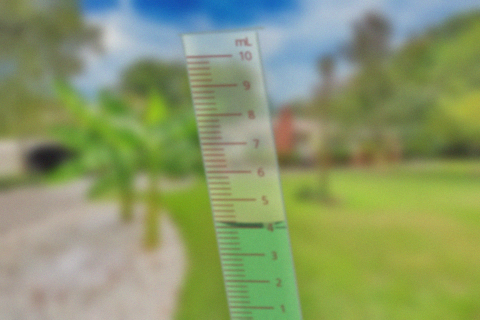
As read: {"value": 4, "unit": "mL"}
